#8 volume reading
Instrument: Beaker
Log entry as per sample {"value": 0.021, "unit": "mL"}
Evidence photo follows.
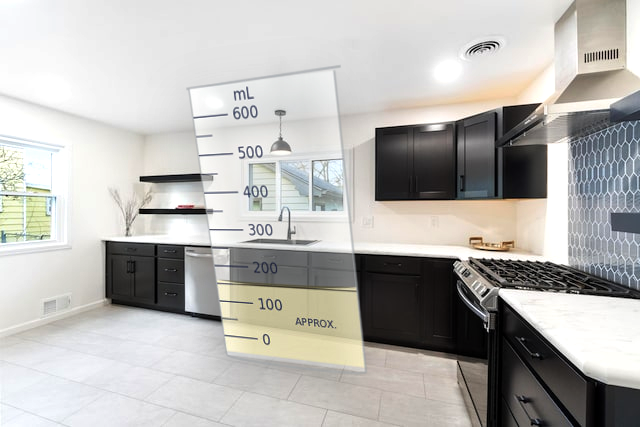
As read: {"value": 150, "unit": "mL"}
